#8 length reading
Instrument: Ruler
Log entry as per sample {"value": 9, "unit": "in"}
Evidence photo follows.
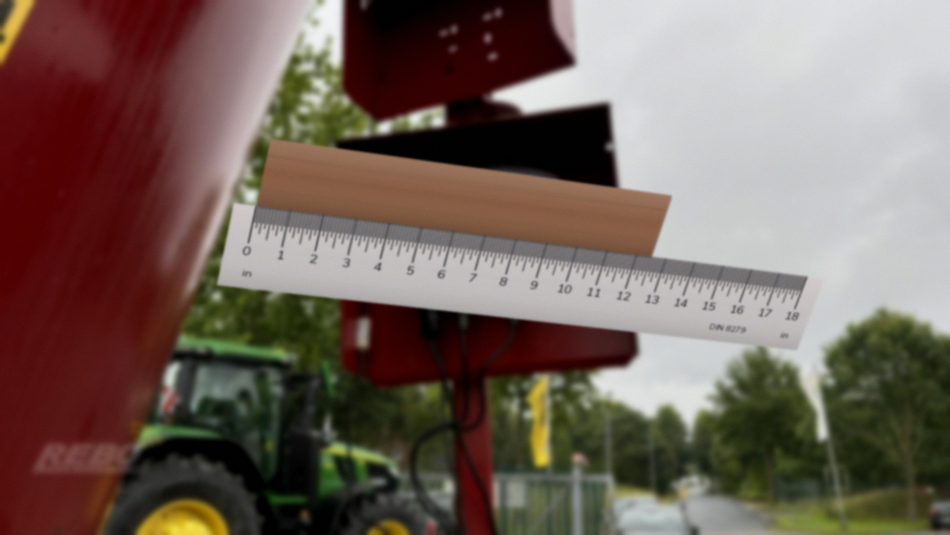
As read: {"value": 12.5, "unit": "in"}
